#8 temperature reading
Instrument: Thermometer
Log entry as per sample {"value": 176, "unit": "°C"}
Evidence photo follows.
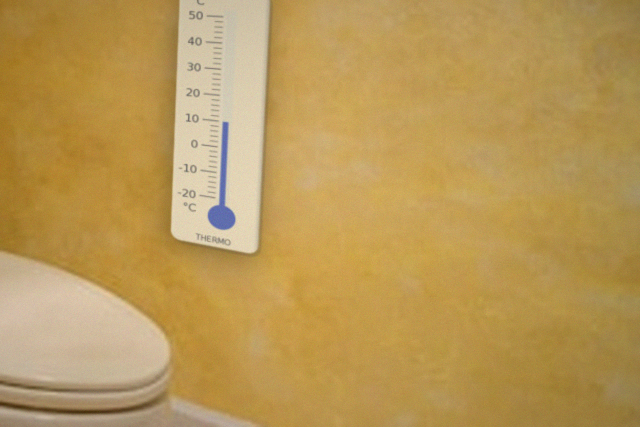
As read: {"value": 10, "unit": "°C"}
